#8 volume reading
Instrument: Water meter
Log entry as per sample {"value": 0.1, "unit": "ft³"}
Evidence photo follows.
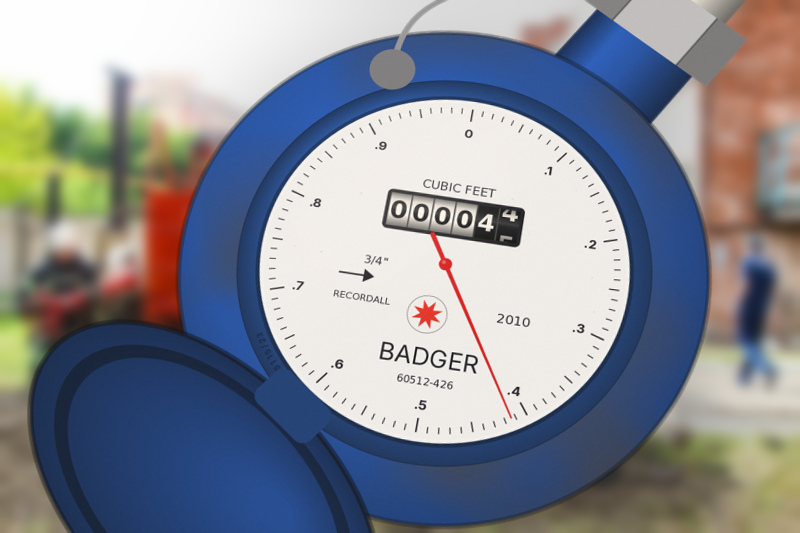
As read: {"value": 44.41, "unit": "ft³"}
